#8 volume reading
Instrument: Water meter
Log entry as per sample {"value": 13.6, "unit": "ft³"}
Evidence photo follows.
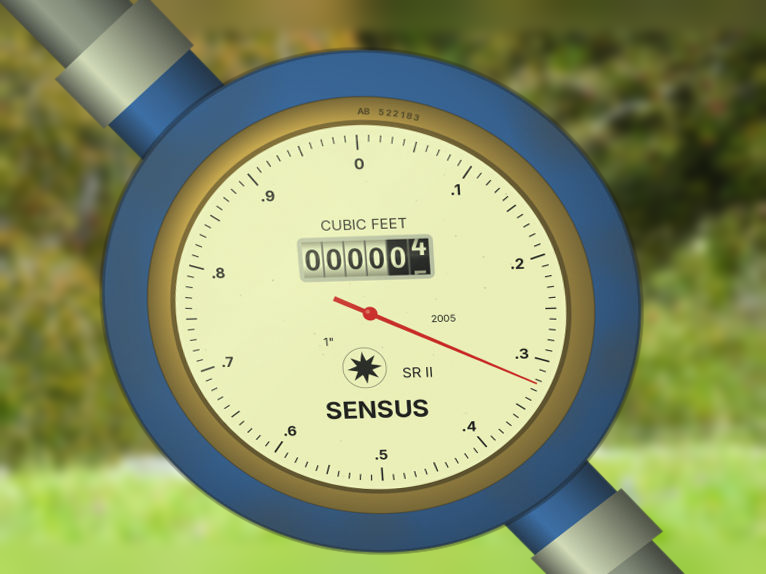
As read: {"value": 4.32, "unit": "ft³"}
